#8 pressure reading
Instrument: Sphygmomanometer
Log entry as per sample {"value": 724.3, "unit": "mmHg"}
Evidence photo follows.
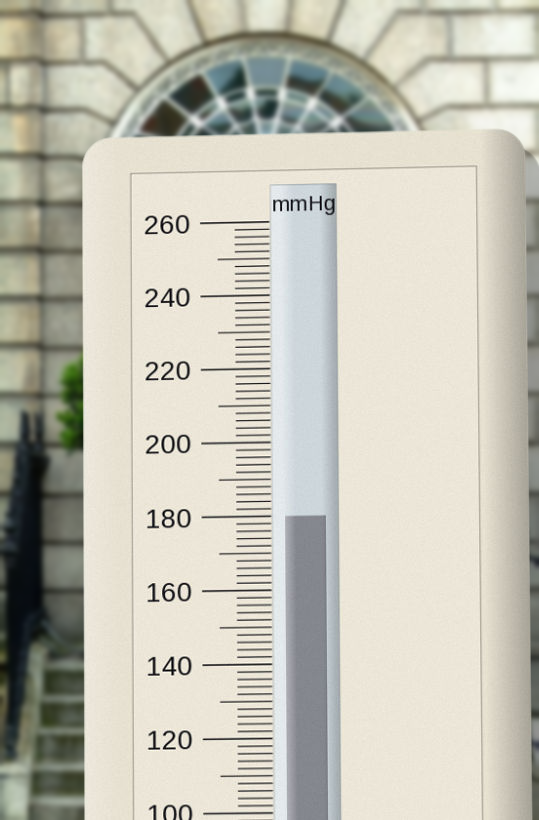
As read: {"value": 180, "unit": "mmHg"}
